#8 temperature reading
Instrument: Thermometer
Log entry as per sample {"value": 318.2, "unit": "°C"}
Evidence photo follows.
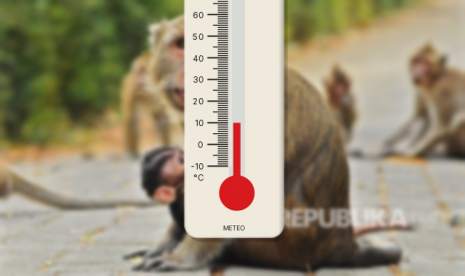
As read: {"value": 10, "unit": "°C"}
